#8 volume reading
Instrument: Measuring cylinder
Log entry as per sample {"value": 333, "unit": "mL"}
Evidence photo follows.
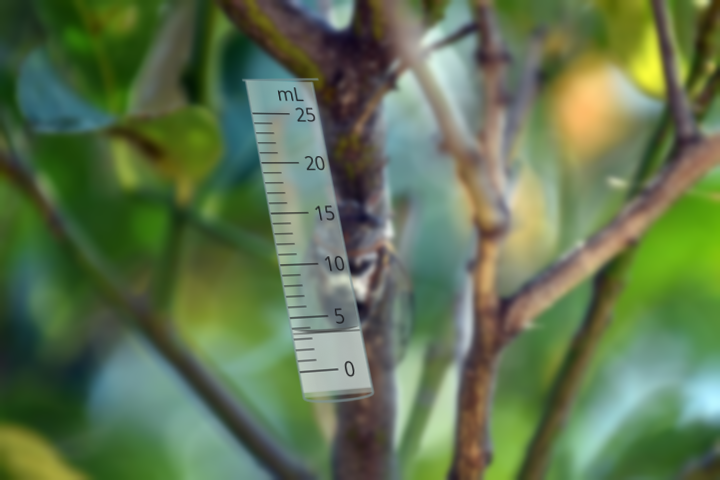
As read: {"value": 3.5, "unit": "mL"}
